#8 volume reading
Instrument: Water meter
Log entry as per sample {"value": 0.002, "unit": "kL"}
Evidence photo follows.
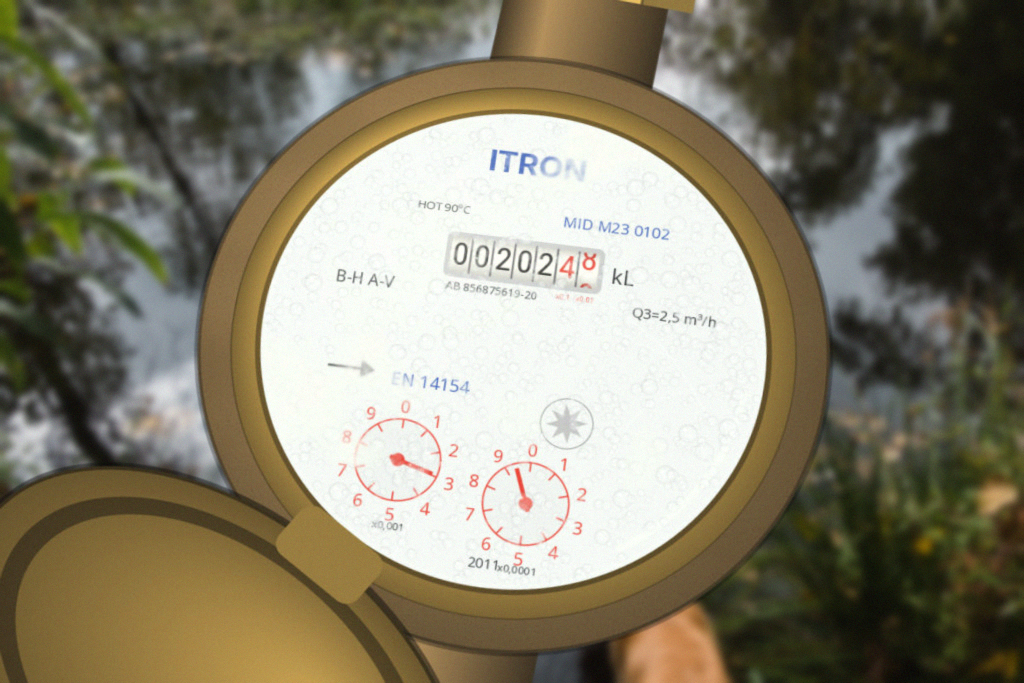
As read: {"value": 202.4829, "unit": "kL"}
